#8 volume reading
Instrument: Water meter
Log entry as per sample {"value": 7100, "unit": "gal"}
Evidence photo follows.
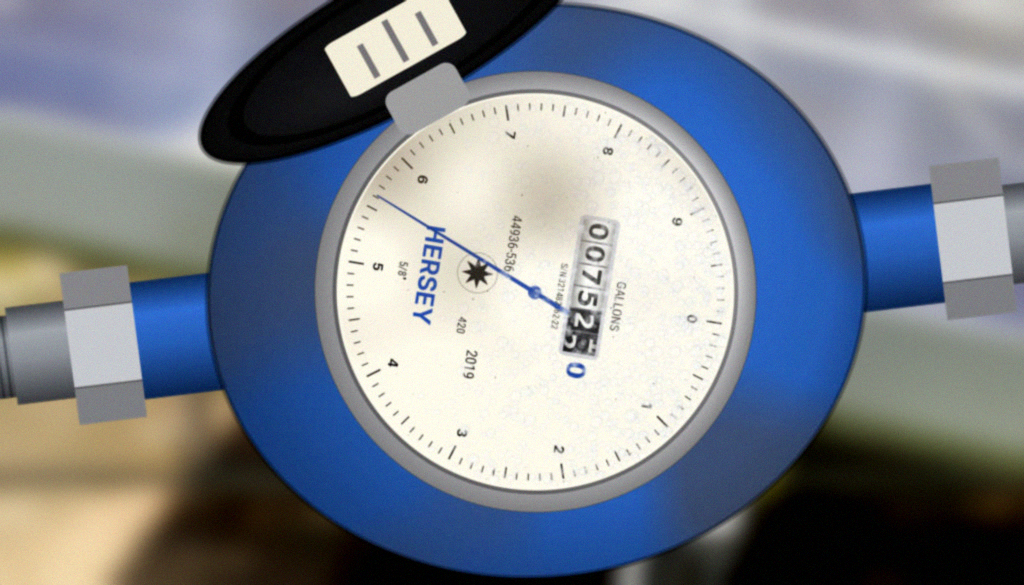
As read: {"value": 75215.6, "unit": "gal"}
